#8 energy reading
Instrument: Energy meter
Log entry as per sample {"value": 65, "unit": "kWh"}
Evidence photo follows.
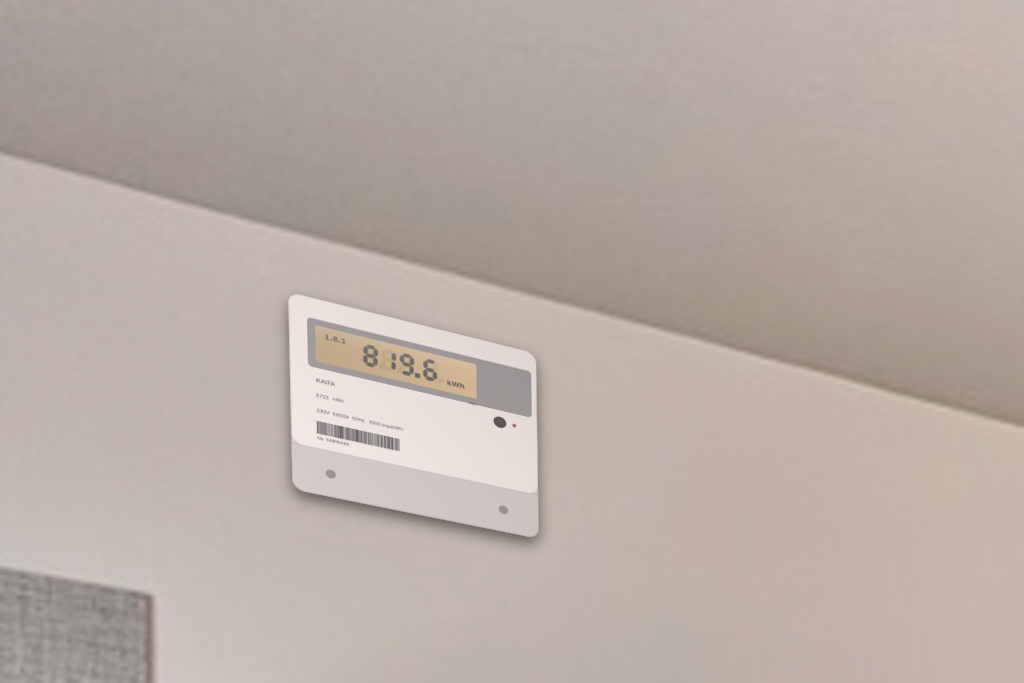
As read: {"value": 819.6, "unit": "kWh"}
